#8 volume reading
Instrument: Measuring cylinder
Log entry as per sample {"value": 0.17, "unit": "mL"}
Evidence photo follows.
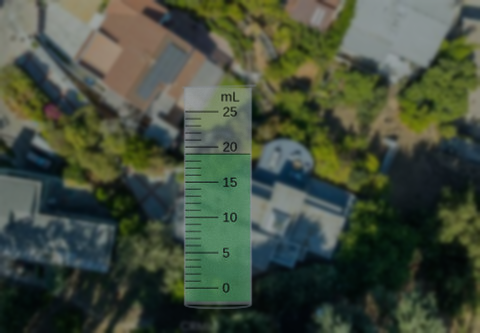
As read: {"value": 19, "unit": "mL"}
